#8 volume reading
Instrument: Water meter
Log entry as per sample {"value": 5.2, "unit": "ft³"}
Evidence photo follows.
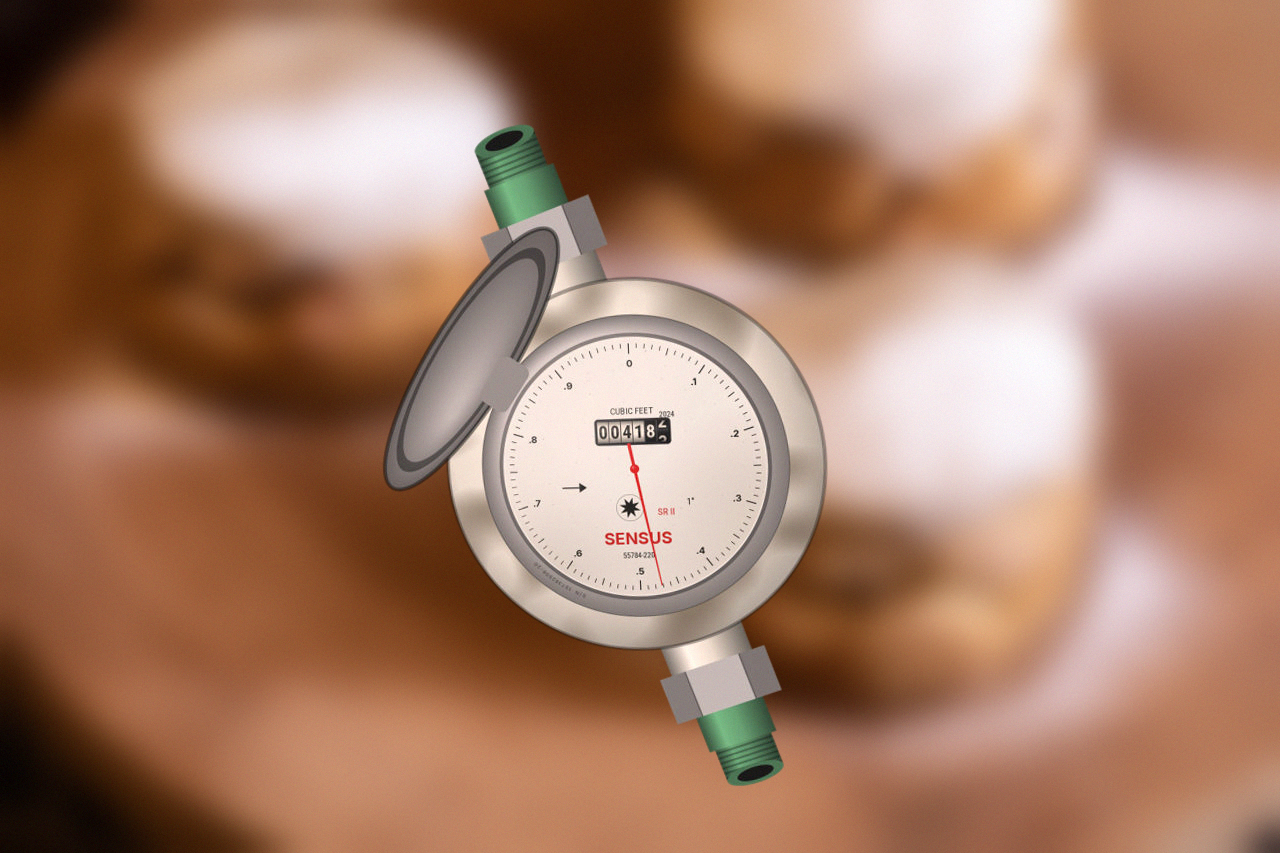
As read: {"value": 4182.47, "unit": "ft³"}
